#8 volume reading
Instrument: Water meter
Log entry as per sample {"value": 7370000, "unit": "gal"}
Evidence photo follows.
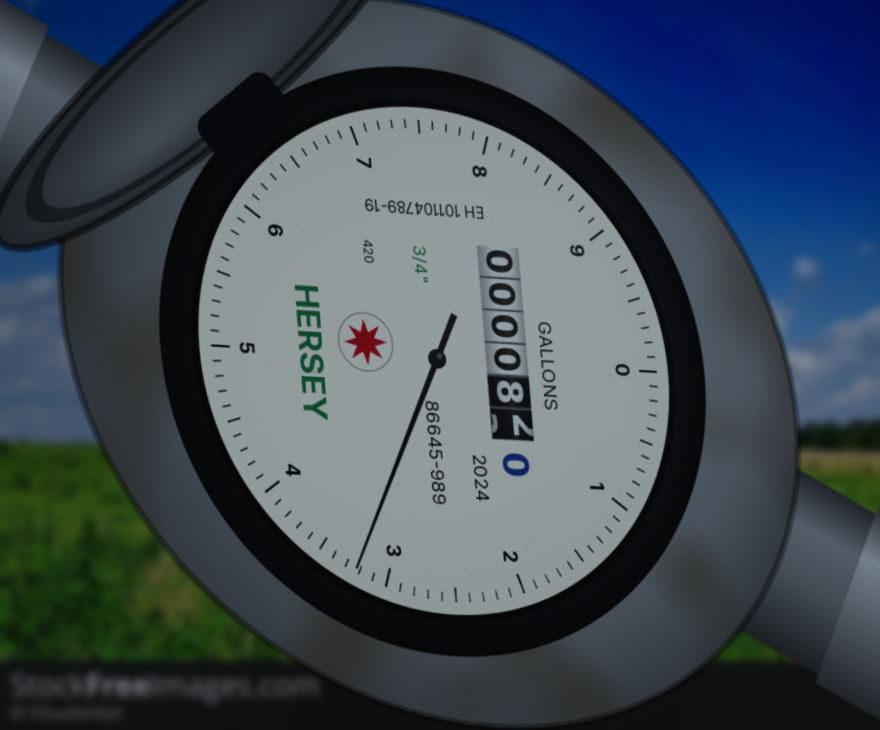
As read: {"value": 823.2, "unit": "gal"}
